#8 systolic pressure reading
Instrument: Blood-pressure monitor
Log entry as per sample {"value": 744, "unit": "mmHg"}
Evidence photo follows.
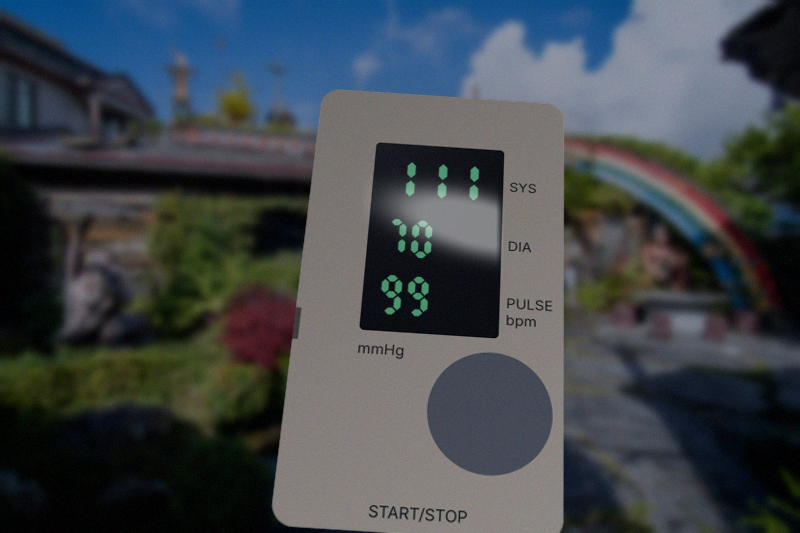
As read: {"value": 111, "unit": "mmHg"}
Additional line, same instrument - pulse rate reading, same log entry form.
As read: {"value": 99, "unit": "bpm"}
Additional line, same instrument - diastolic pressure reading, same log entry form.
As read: {"value": 70, "unit": "mmHg"}
